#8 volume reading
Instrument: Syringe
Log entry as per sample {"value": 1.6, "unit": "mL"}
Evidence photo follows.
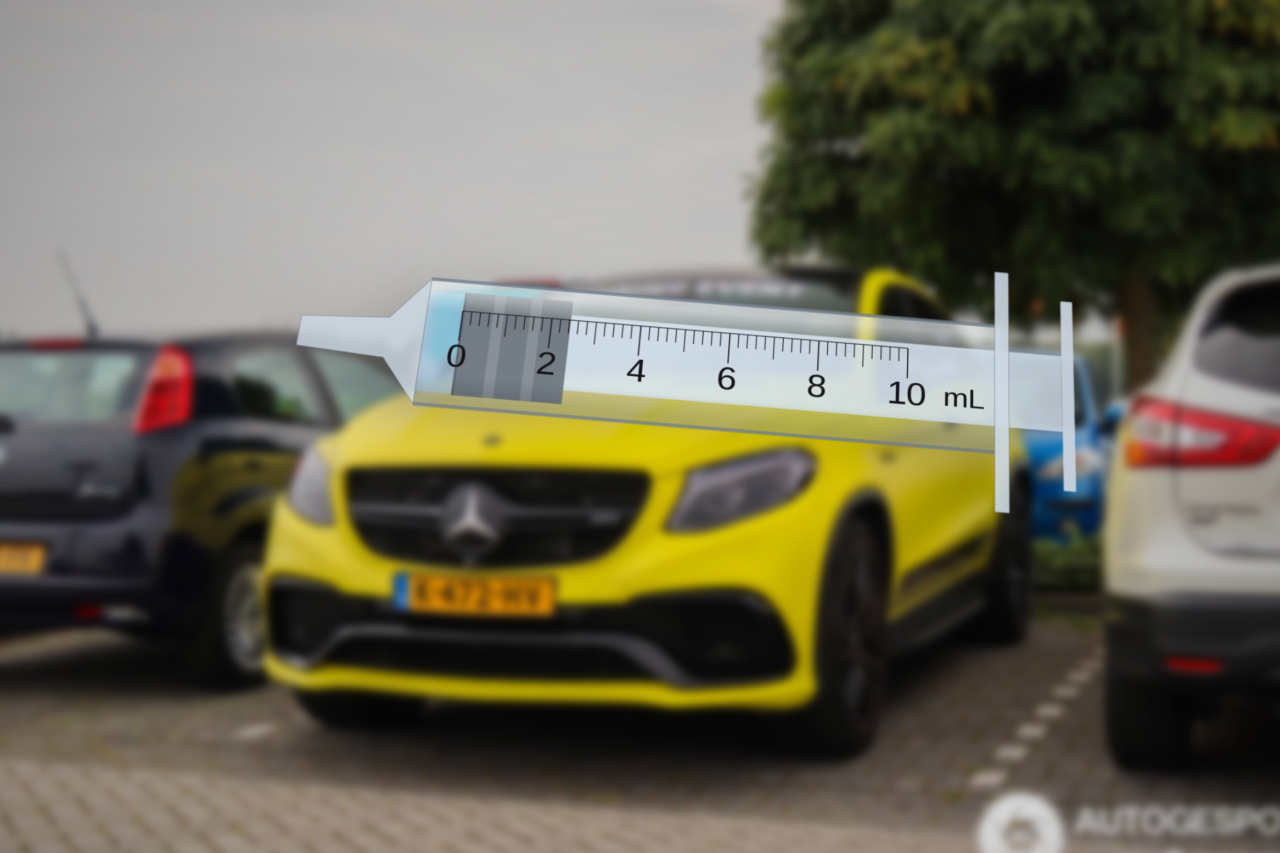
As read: {"value": 0, "unit": "mL"}
